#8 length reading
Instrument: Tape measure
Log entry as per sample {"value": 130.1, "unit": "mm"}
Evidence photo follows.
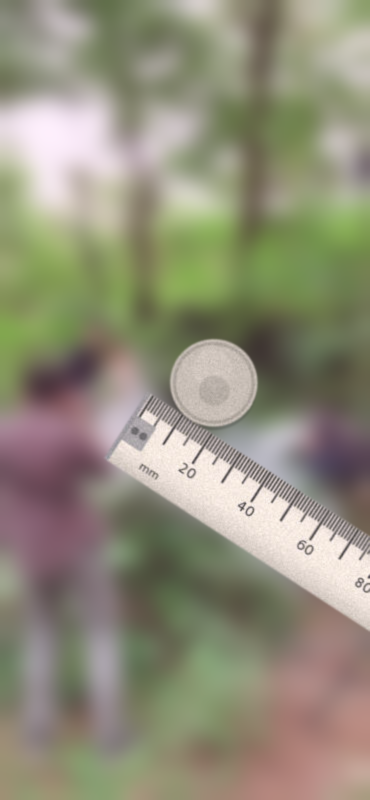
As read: {"value": 25, "unit": "mm"}
